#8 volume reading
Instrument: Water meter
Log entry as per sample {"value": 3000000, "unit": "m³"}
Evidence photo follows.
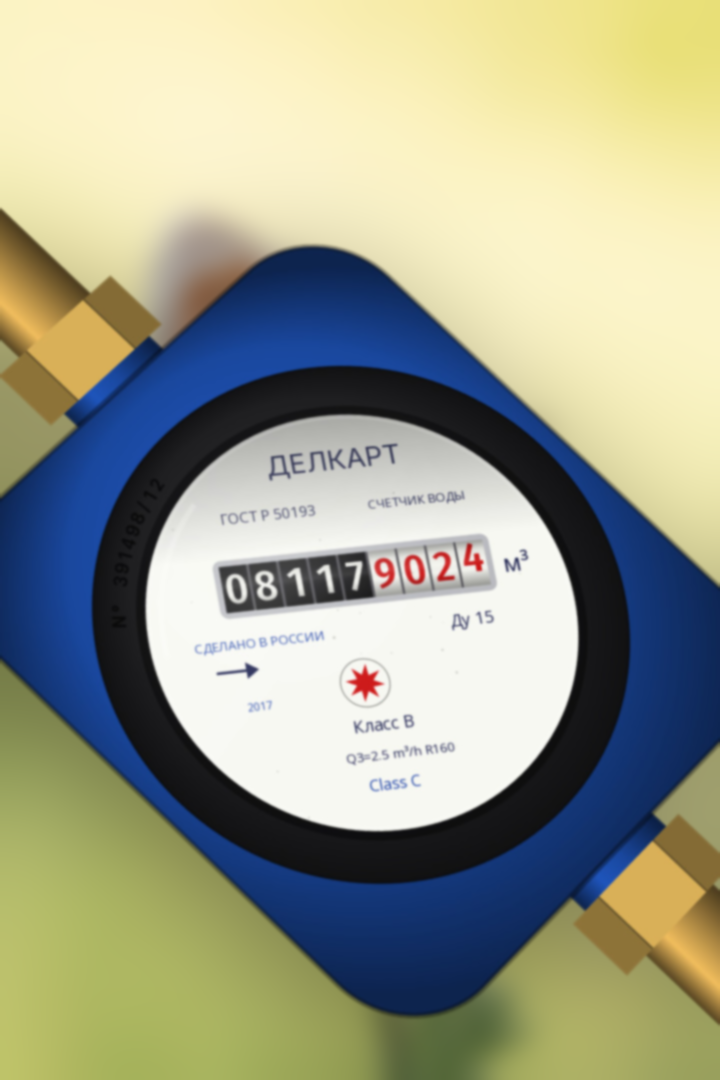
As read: {"value": 8117.9024, "unit": "m³"}
